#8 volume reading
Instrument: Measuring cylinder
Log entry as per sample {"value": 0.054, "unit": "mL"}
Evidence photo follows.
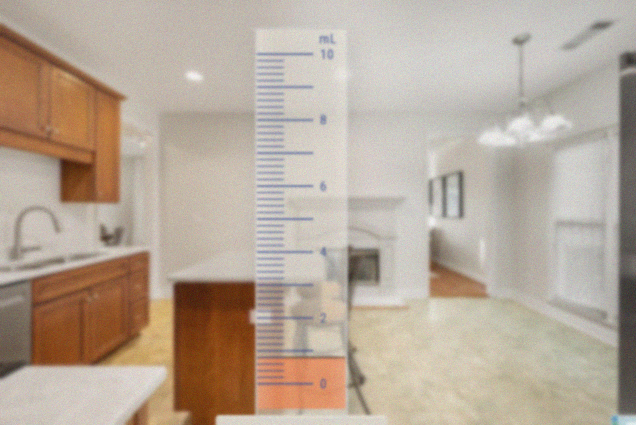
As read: {"value": 0.8, "unit": "mL"}
